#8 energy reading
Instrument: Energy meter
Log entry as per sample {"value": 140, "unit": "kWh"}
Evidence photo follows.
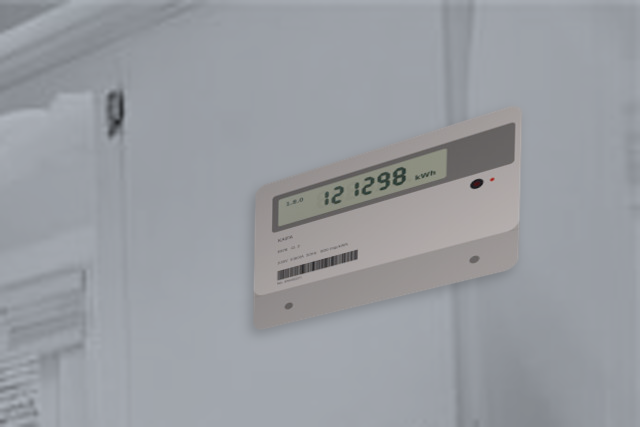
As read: {"value": 121298, "unit": "kWh"}
